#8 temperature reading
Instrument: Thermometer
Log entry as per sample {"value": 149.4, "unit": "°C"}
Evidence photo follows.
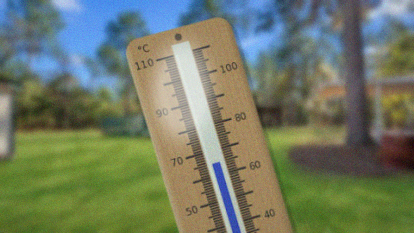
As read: {"value": 65, "unit": "°C"}
